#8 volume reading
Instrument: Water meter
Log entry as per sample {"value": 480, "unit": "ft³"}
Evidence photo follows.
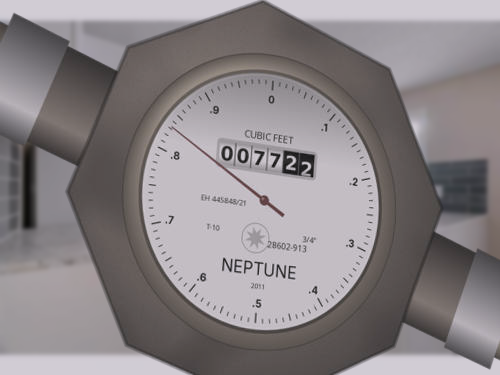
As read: {"value": 7721.83, "unit": "ft³"}
